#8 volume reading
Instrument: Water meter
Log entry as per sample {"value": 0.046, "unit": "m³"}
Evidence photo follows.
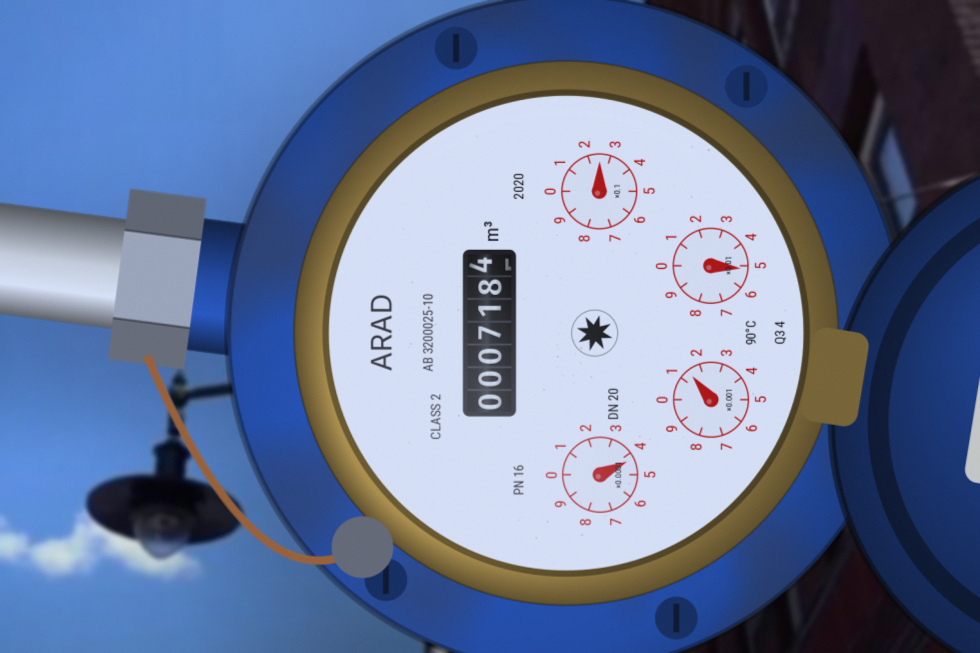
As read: {"value": 7184.2514, "unit": "m³"}
